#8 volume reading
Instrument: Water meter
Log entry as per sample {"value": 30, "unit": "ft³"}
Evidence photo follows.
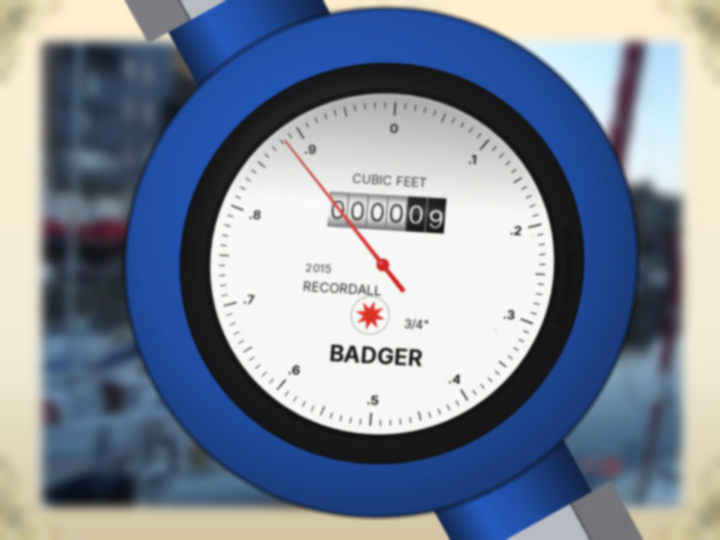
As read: {"value": 8.88, "unit": "ft³"}
